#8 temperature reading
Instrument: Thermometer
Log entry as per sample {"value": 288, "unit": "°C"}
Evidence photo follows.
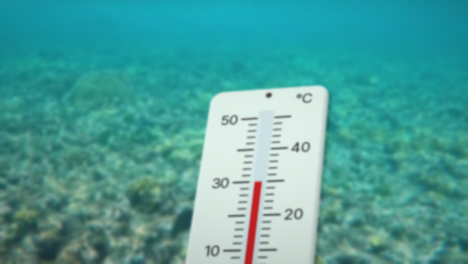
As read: {"value": 30, "unit": "°C"}
